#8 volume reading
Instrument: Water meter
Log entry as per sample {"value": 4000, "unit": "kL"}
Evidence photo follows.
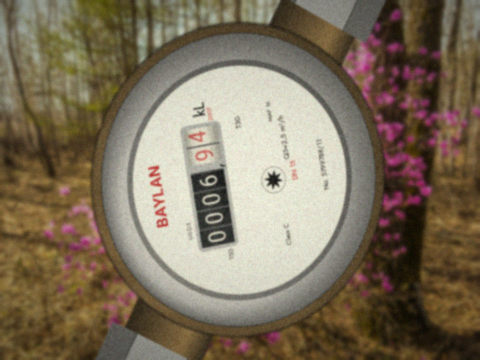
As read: {"value": 6.94, "unit": "kL"}
